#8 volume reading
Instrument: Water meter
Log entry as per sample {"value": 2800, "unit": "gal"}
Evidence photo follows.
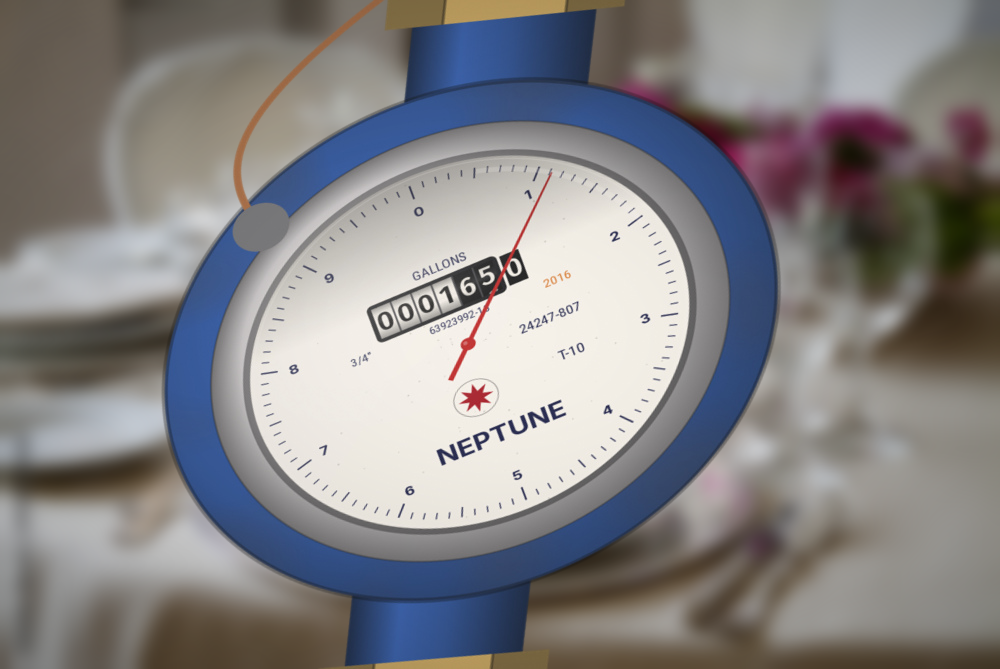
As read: {"value": 1651.1, "unit": "gal"}
